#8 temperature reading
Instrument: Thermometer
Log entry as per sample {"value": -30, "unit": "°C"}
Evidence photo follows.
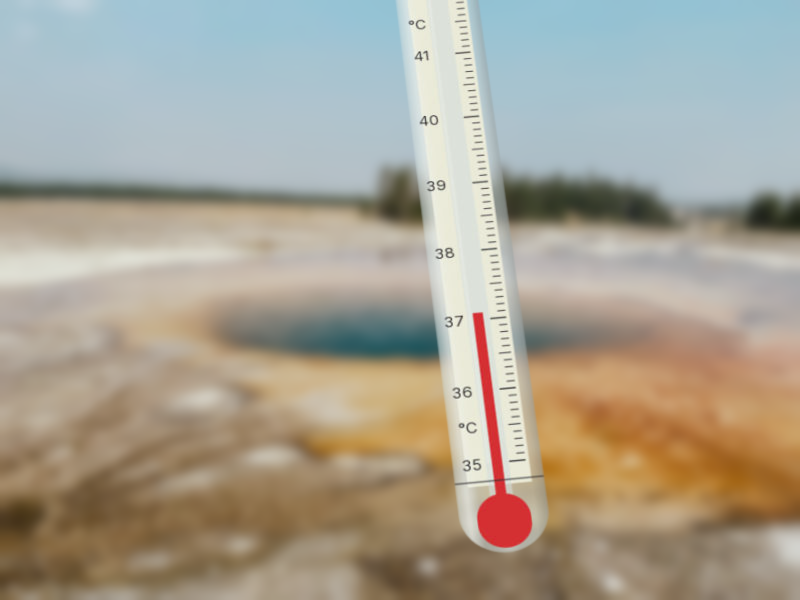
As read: {"value": 37.1, "unit": "°C"}
